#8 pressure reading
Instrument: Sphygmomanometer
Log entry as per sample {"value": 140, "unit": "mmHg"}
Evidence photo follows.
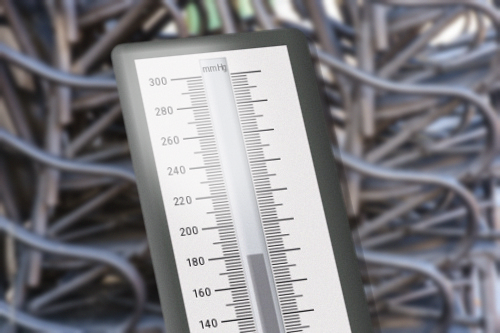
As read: {"value": 180, "unit": "mmHg"}
